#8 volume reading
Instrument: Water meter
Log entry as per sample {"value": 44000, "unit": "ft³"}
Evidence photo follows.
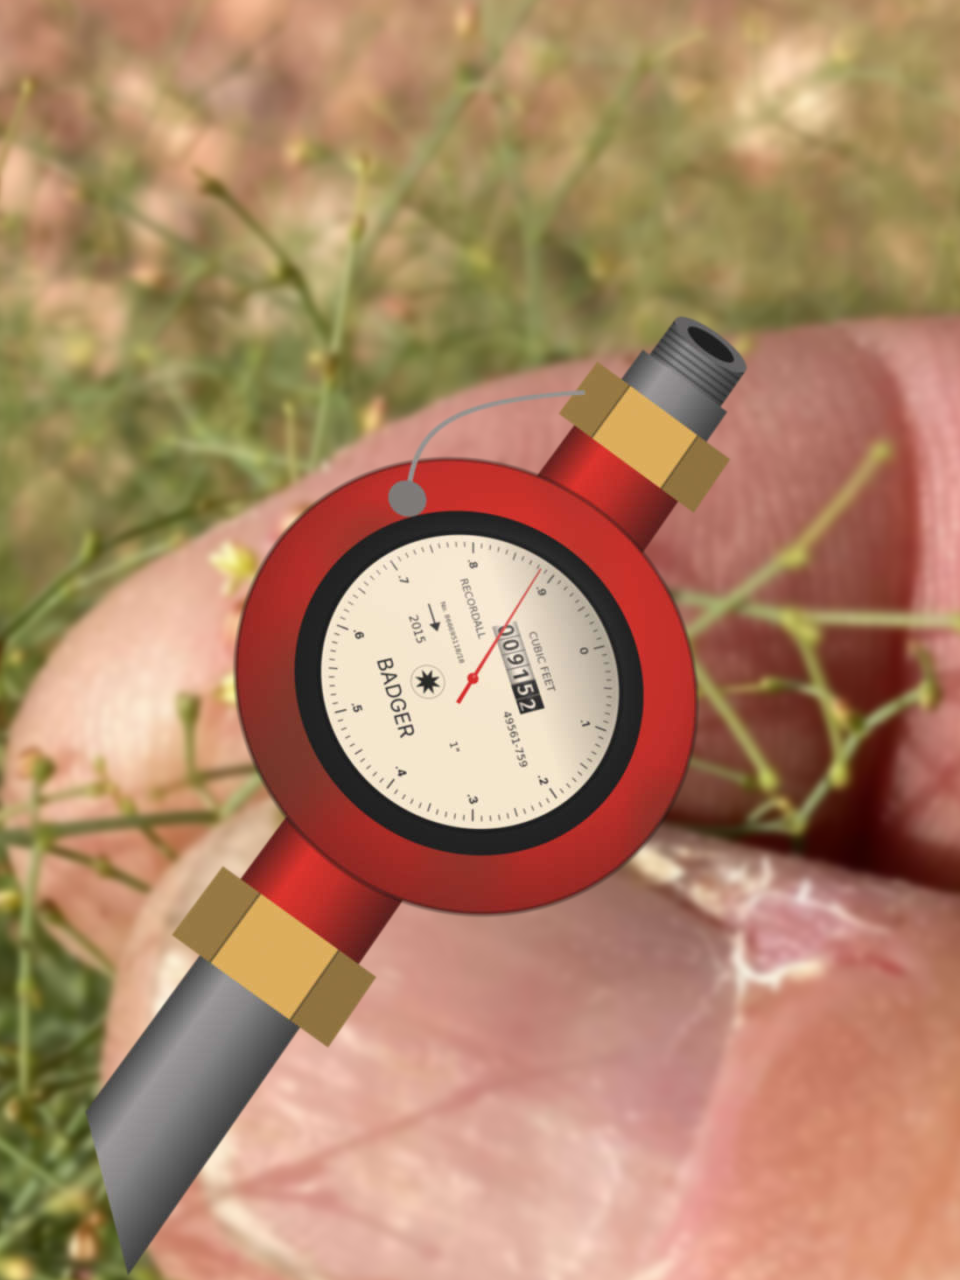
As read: {"value": 9151.88, "unit": "ft³"}
